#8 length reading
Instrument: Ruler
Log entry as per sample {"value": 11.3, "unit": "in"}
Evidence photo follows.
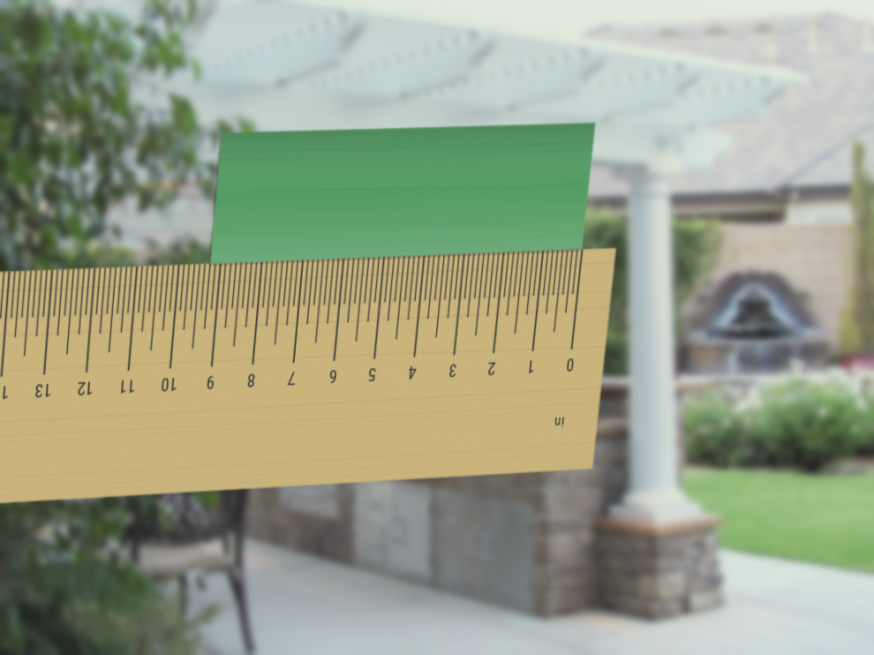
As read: {"value": 9.25, "unit": "in"}
